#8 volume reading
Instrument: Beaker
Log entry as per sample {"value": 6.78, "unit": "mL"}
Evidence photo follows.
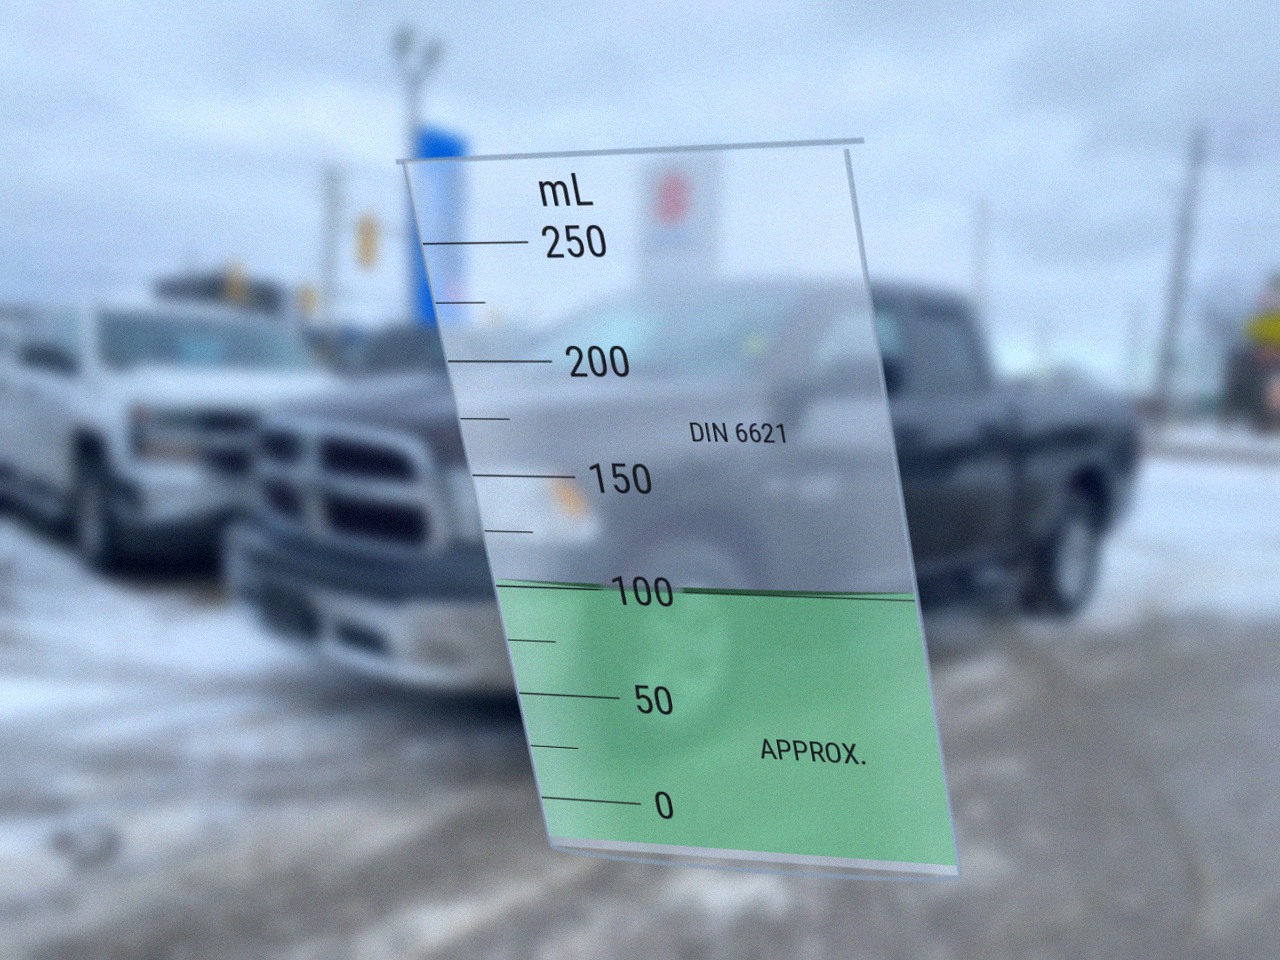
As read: {"value": 100, "unit": "mL"}
